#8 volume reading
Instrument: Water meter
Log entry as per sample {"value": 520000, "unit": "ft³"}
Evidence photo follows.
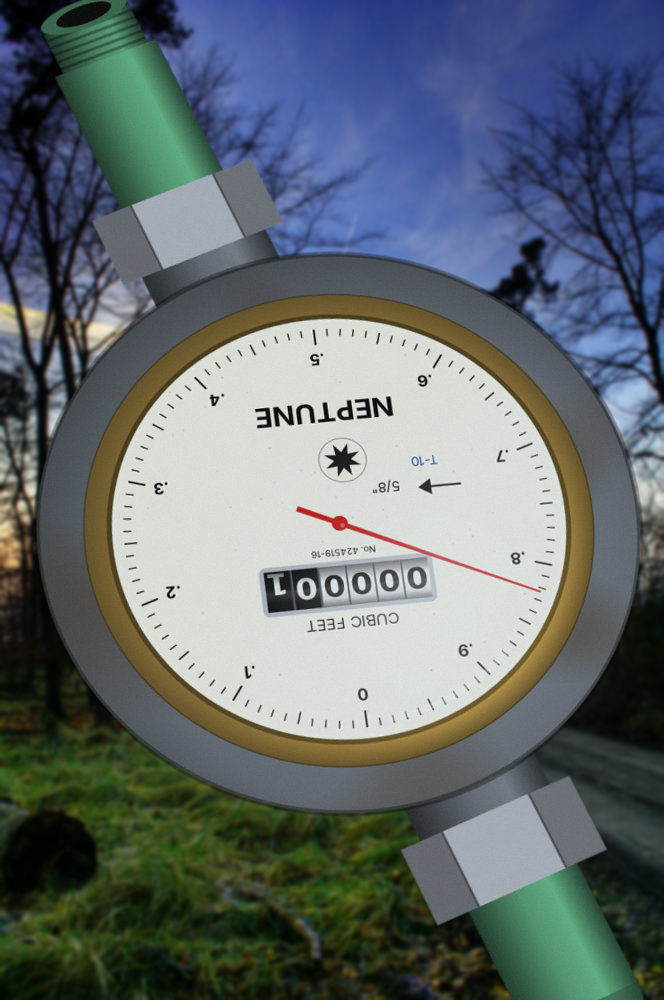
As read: {"value": 0.82, "unit": "ft³"}
